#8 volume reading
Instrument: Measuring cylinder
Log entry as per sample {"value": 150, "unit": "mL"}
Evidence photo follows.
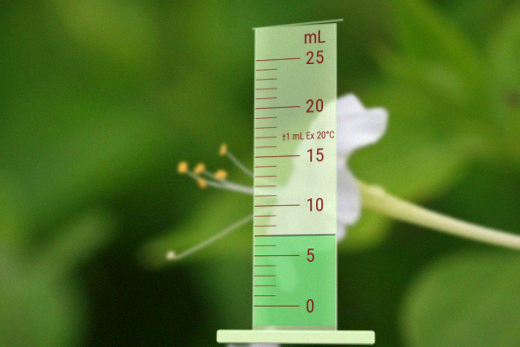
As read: {"value": 7, "unit": "mL"}
